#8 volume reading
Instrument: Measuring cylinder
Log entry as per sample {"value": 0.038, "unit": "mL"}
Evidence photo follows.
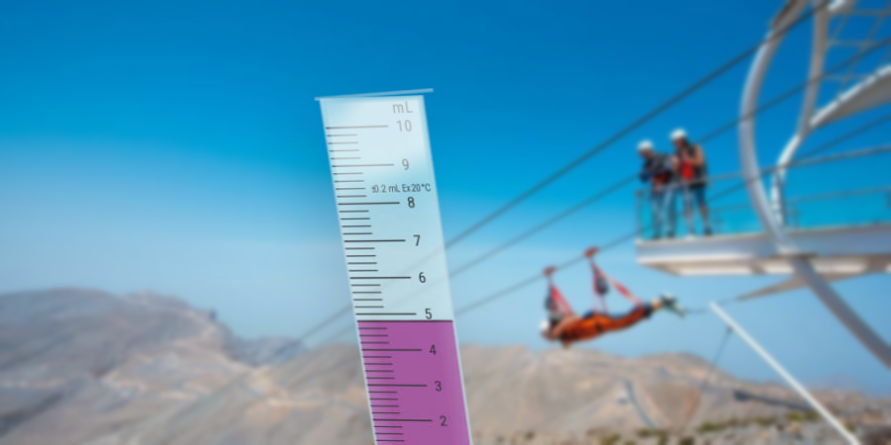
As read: {"value": 4.8, "unit": "mL"}
